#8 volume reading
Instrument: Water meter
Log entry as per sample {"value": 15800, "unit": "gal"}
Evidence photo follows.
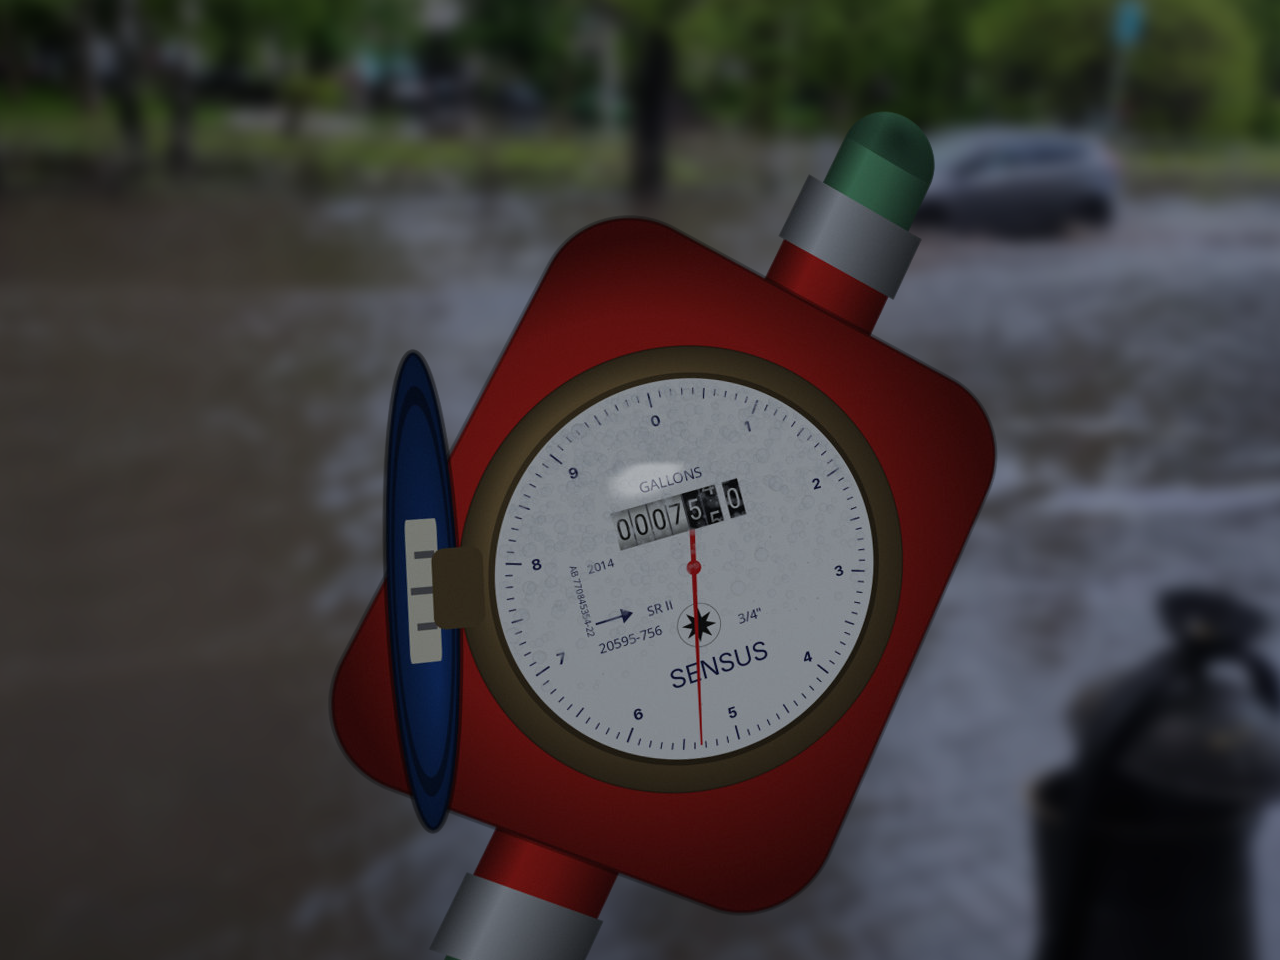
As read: {"value": 7545.3, "unit": "gal"}
